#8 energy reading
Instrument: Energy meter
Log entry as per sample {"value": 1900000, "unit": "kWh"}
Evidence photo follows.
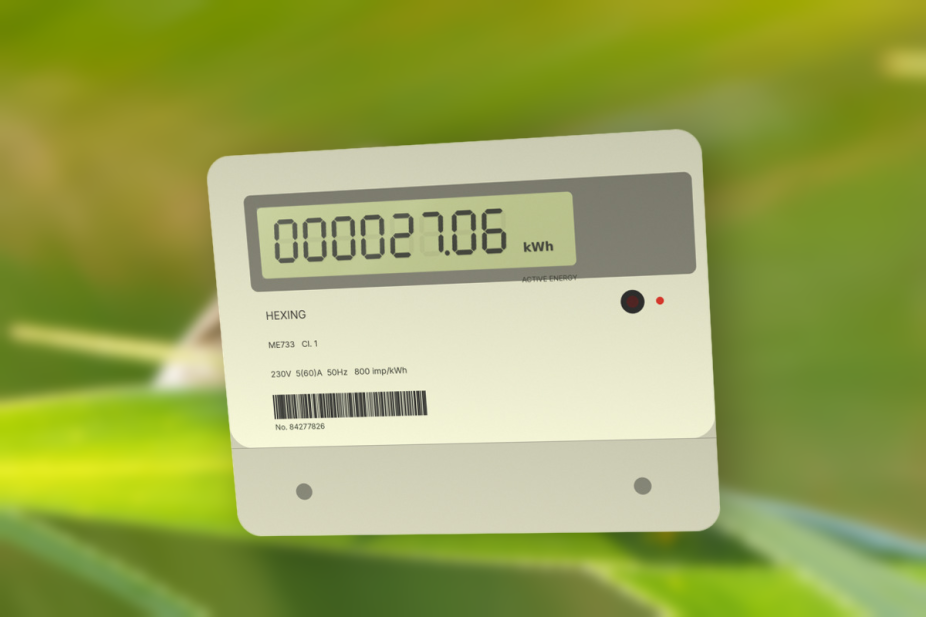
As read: {"value": 27.06, "unit": "kWh"}
